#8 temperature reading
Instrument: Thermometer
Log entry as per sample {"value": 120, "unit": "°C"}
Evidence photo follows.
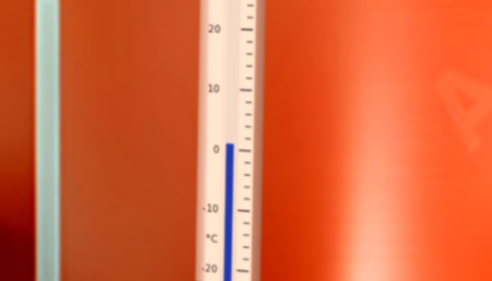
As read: {"value": 1, "unit": "°C"}
